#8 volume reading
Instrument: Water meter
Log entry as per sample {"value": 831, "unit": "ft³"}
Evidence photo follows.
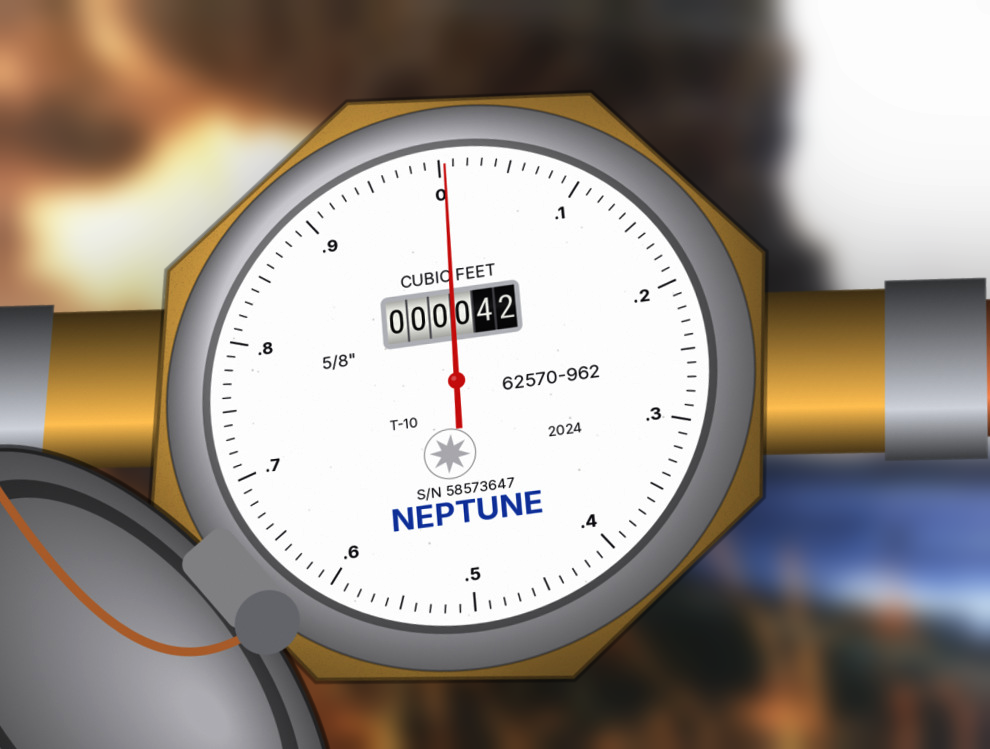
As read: {"value": 42.00, "unit": "ft³"}
